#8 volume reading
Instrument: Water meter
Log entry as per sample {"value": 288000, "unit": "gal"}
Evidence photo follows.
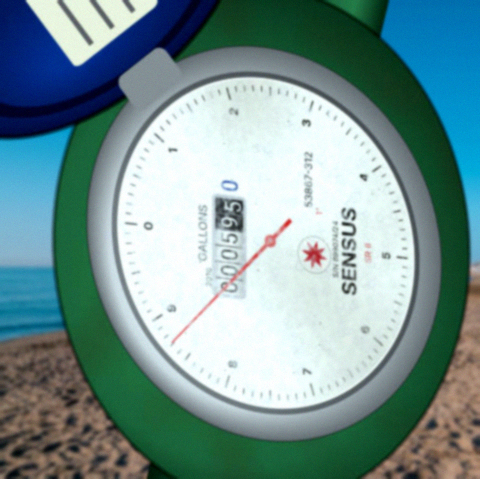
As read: {"value": 5948.7, "unit": "gal"}
